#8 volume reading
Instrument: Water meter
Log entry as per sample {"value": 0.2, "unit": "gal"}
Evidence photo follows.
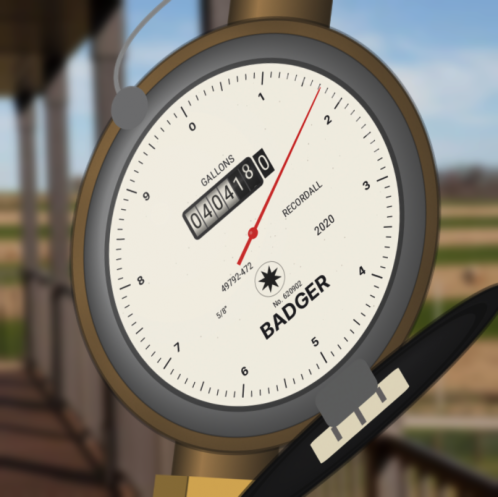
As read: {"value": 404181.7, "unit": "gal"}
